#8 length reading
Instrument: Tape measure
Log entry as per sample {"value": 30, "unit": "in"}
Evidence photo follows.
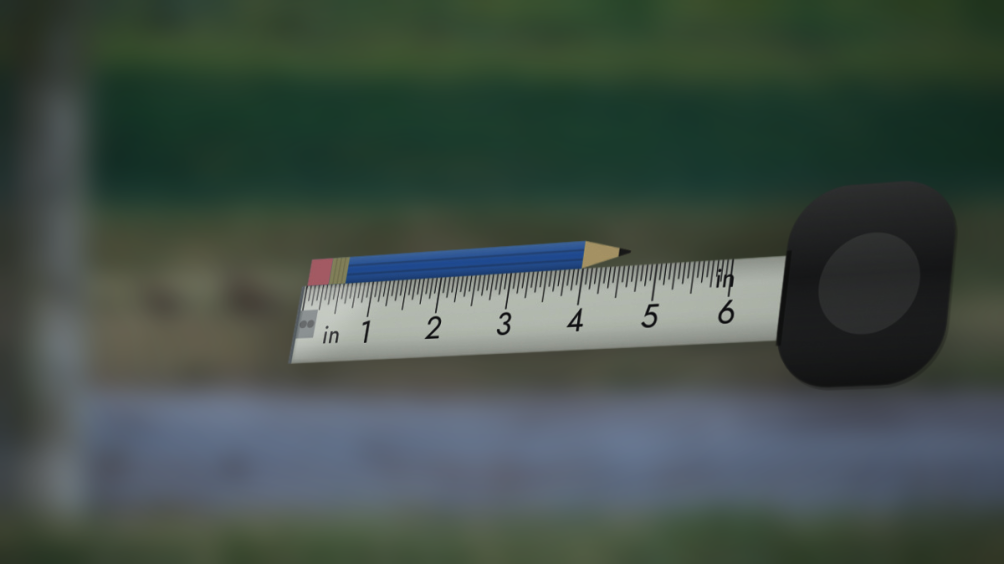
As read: {"value": 4.625, "unit": "in"}
